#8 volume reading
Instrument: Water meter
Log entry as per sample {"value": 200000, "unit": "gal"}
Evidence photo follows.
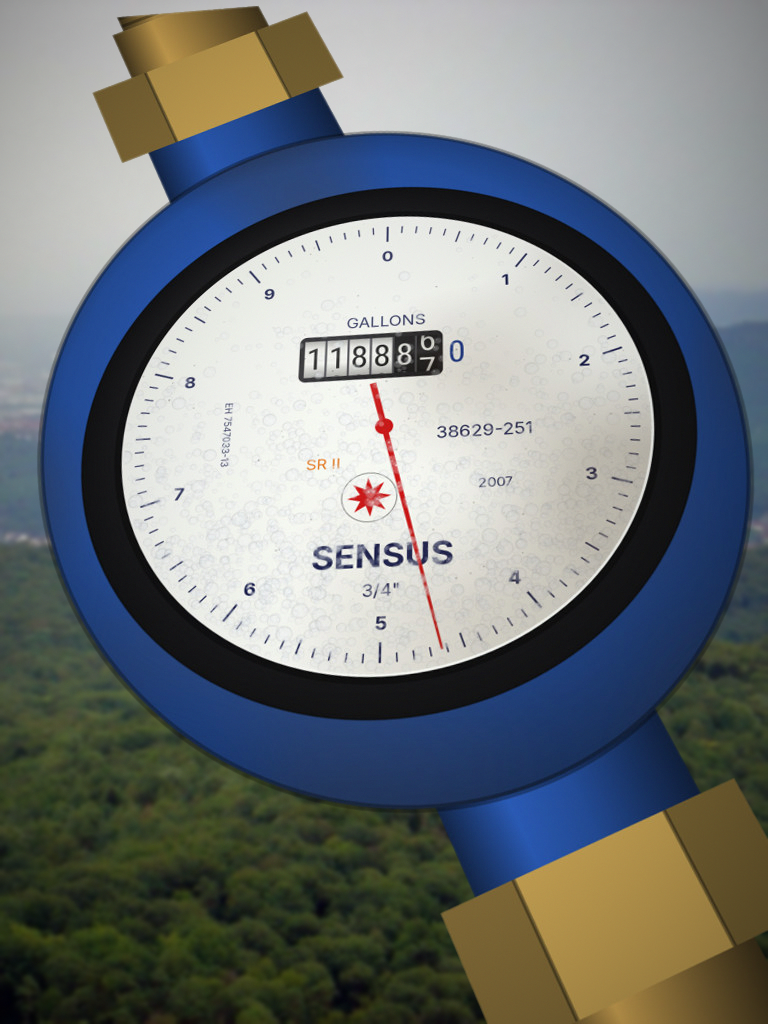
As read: {"value": 1188864.6, "unit": "gal"}
